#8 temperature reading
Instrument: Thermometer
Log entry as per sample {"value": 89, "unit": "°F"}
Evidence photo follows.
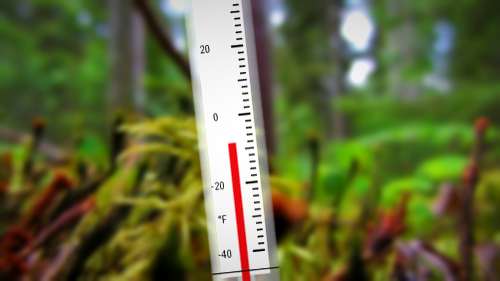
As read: {"value": -8, "unit": "°F"}
